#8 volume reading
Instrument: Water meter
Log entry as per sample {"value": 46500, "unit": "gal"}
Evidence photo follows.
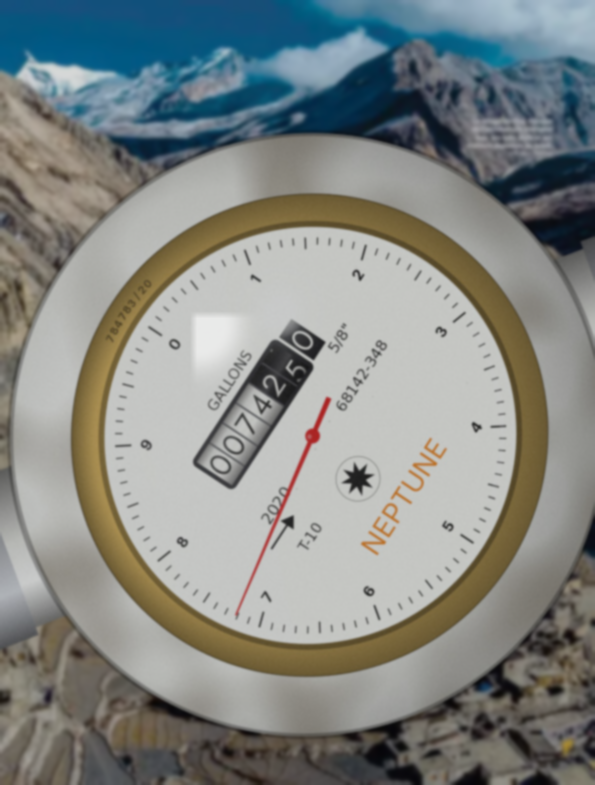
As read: {"value": 74247.2, "unit": "gal"}
